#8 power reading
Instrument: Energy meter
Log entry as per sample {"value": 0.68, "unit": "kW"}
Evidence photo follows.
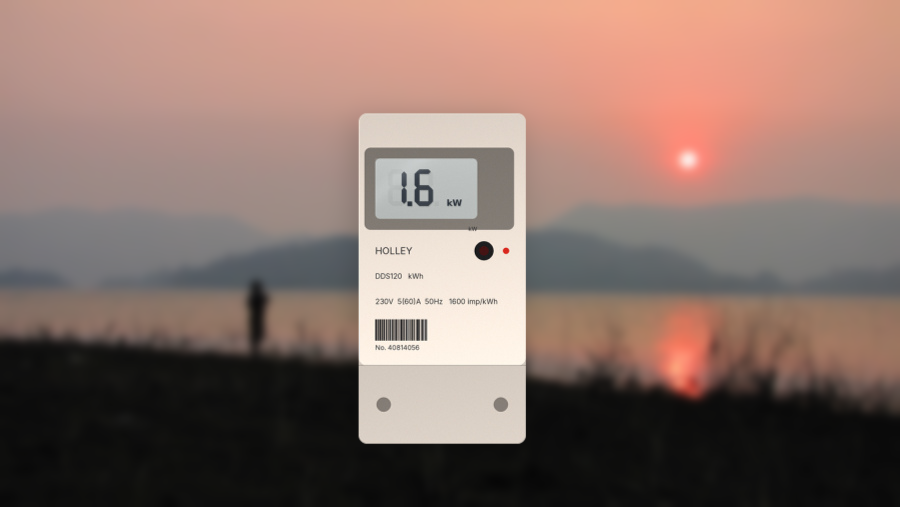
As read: {"value": 1.6, "unit": "kW"}
